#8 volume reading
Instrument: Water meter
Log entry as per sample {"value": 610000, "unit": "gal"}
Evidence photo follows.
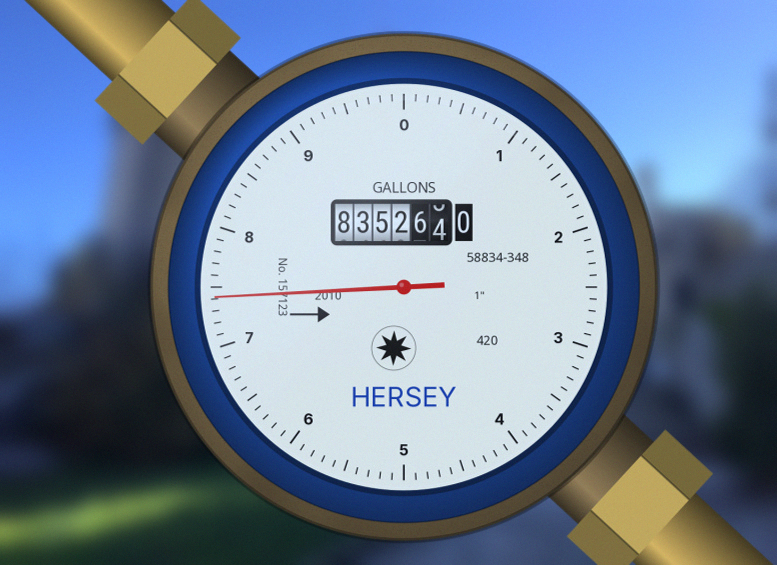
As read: {"value": 8352637.4, "unit": "gal"}
